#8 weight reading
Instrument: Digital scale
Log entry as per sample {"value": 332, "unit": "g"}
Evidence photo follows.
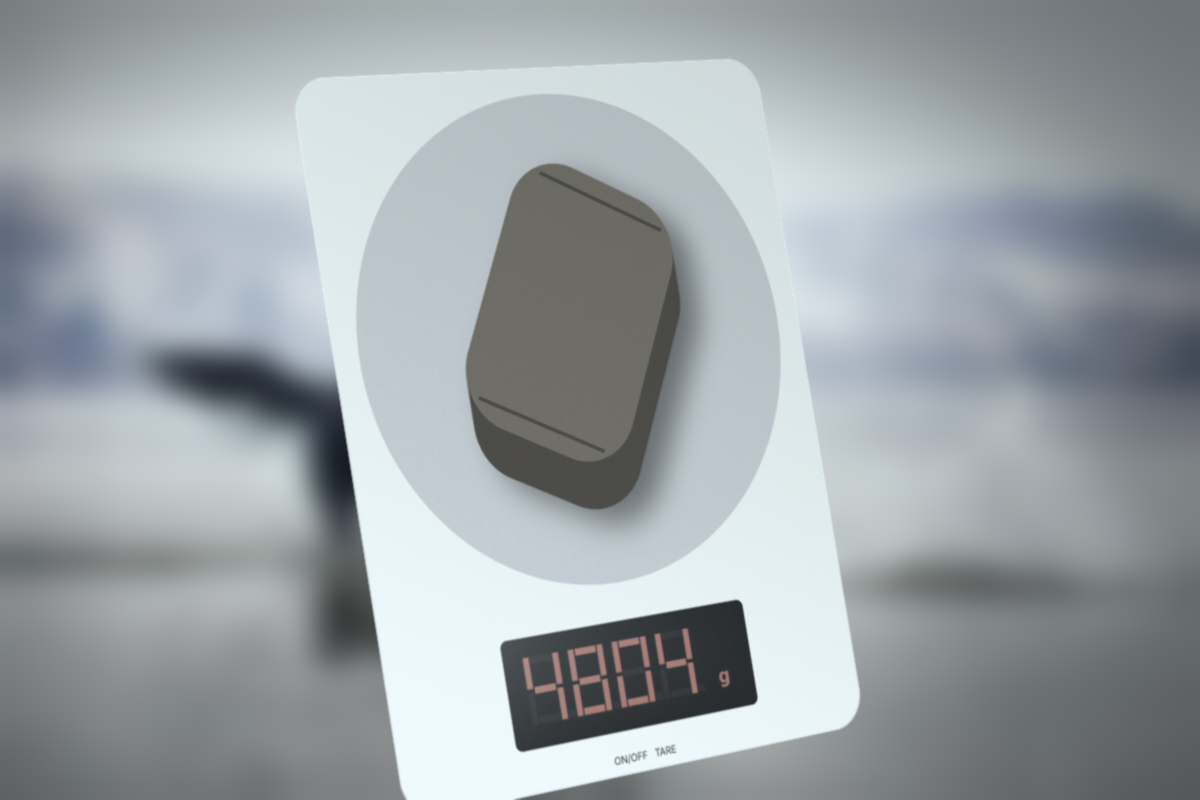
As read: {"value": 4804, "unit": "g"}
